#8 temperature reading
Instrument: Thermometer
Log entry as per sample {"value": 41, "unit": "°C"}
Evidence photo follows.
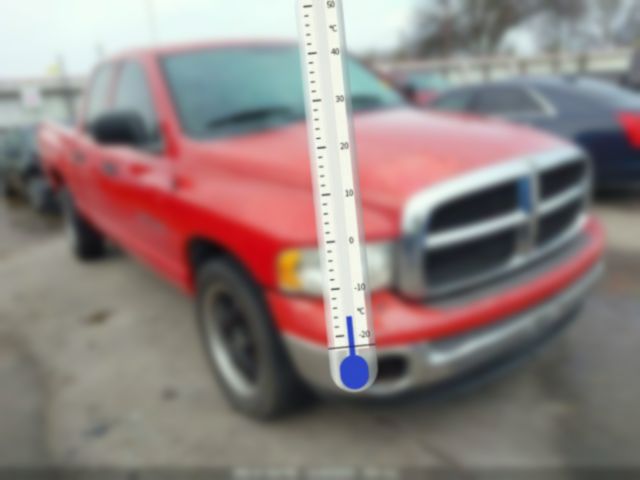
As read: {"value": -16, "unit": "°C"}
